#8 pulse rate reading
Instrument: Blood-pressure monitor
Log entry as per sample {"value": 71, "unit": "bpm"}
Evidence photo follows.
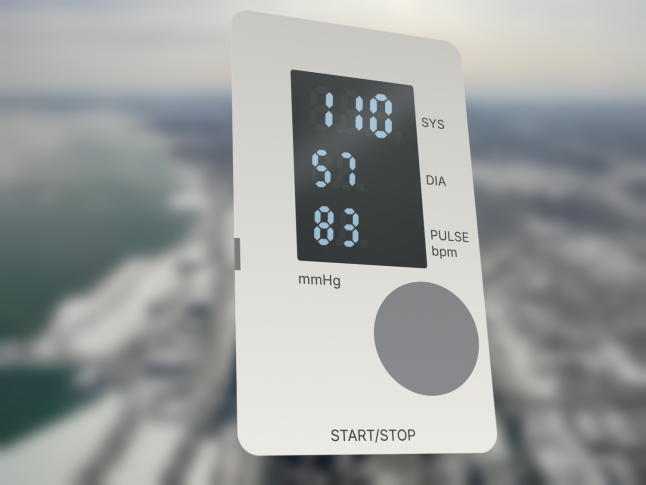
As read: {"value": 83, "unit": "bpm"}
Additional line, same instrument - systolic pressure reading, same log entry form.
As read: {"value": 110, "unit": "mmHg"}
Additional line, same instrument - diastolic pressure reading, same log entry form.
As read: {"value": 57, "unit": "mmHg"}
